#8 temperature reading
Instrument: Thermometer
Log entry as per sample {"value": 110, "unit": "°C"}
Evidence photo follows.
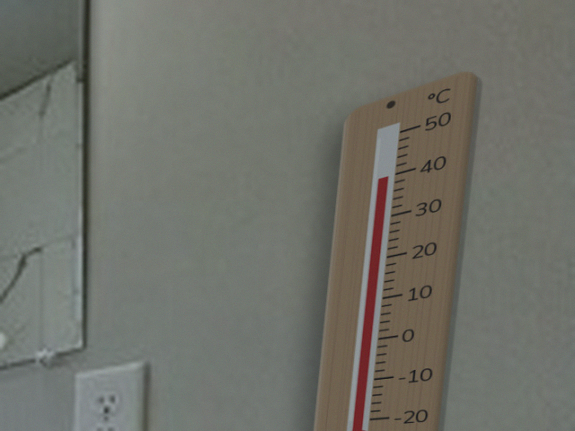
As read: {"value": 40, "unit": "°C"}
